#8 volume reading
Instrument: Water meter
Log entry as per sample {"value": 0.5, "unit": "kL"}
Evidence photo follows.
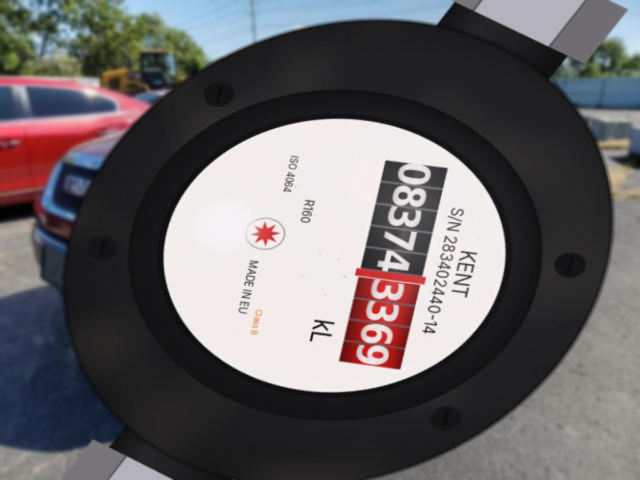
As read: {"value": 8374.3369, "unit": "kL"}
